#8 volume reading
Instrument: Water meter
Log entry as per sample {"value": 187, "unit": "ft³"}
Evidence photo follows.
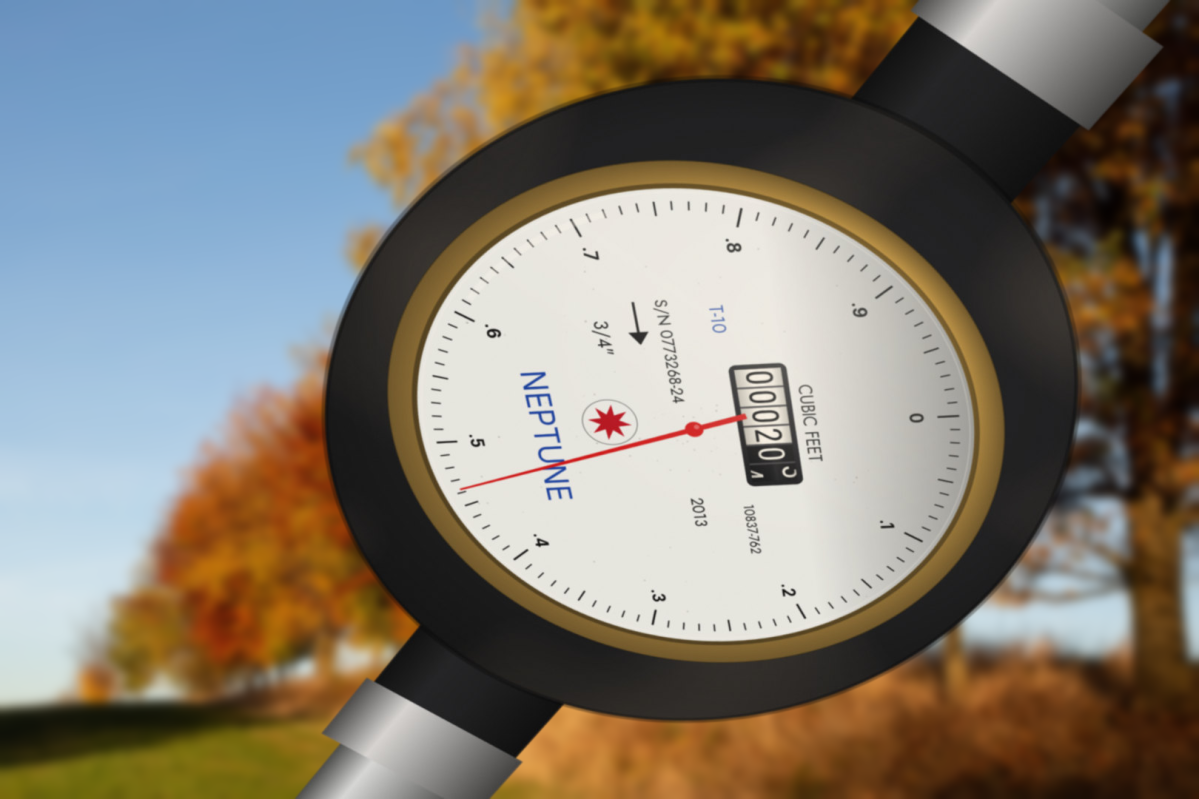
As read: {"value": 203.46, "unit": "ft³"}
